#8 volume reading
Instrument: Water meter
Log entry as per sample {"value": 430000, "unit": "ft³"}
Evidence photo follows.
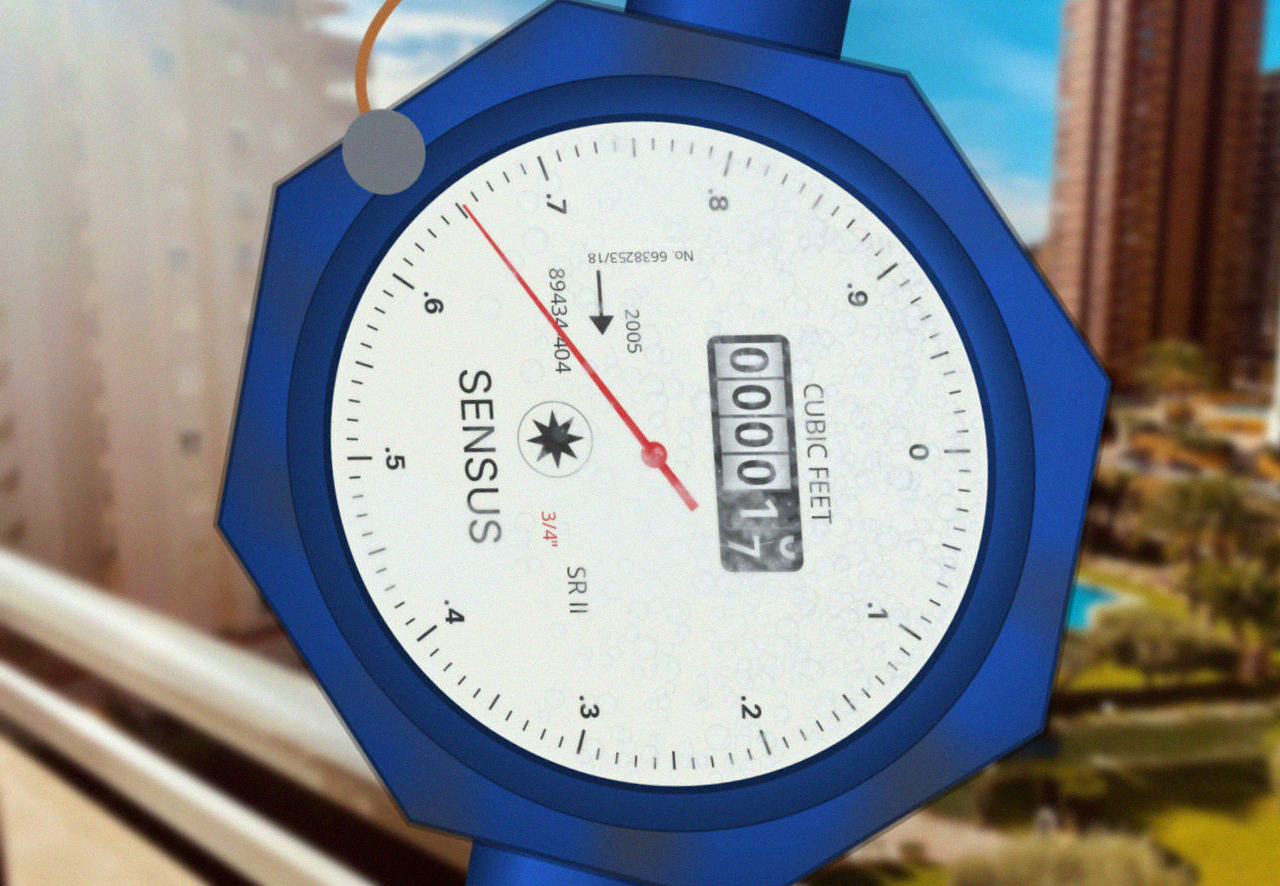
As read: {"value": 16.65, "unit": "ft³"}
